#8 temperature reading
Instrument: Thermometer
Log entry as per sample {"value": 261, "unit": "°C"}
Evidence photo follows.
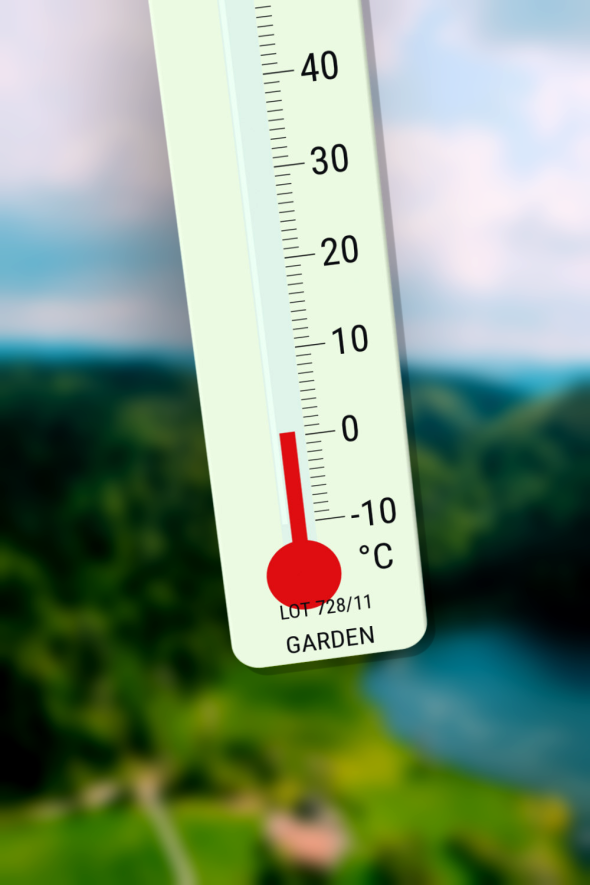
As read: {"value": 0.5, "unit": "°C"}
